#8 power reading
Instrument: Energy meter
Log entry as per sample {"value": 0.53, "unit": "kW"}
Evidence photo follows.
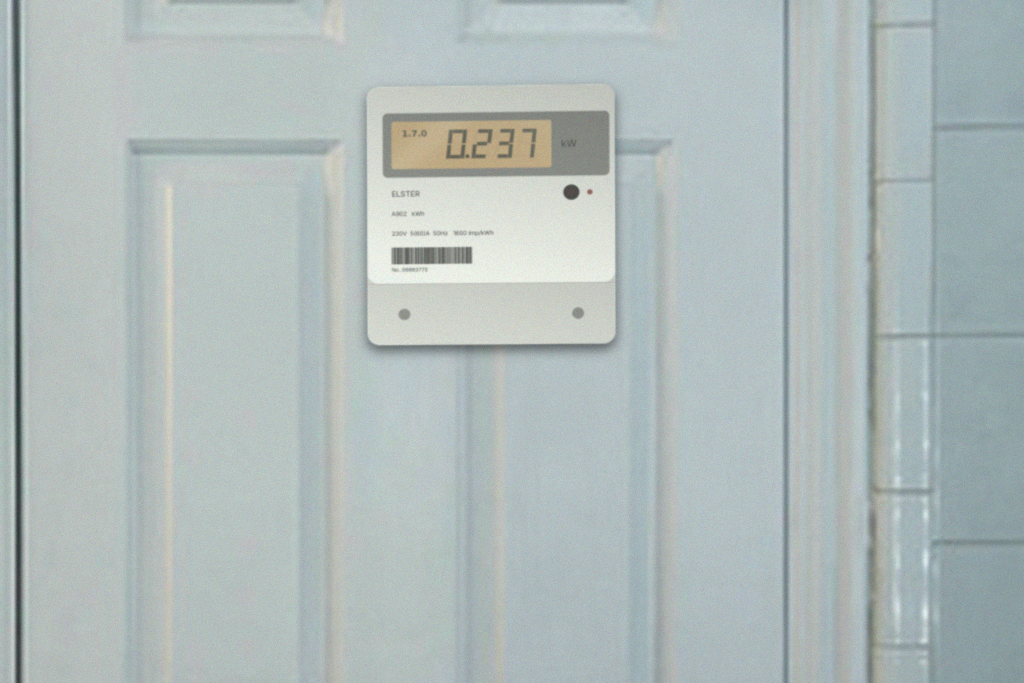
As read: {"value": 0.237, "unit": "kW"}
